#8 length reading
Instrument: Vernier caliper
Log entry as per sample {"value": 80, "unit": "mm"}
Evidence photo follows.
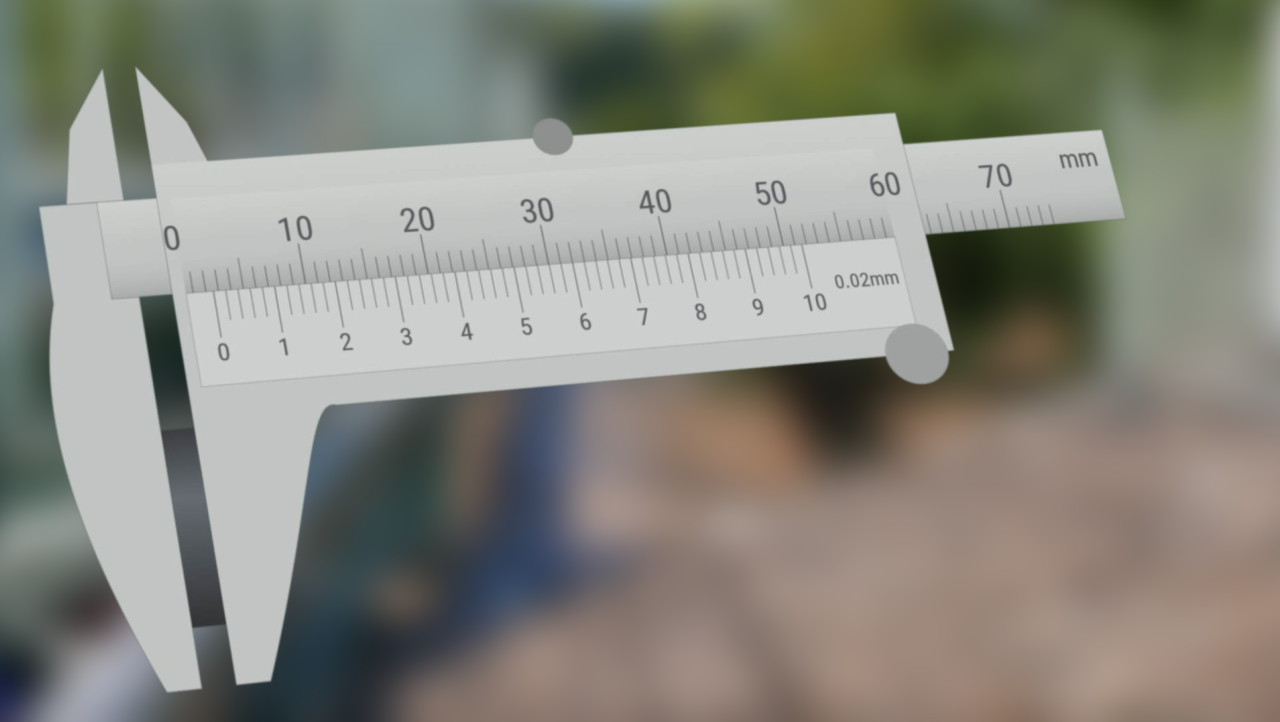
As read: {"value": 2.6, "unit": "mm"}
